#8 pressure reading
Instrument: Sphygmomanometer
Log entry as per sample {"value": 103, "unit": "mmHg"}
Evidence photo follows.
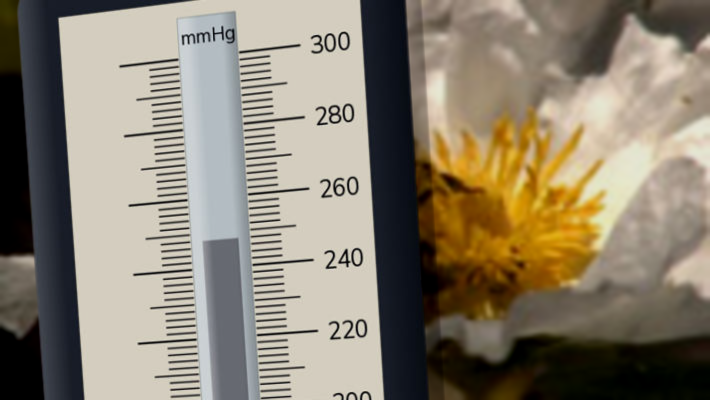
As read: {"value": 248, "unit": "mmHg"}
